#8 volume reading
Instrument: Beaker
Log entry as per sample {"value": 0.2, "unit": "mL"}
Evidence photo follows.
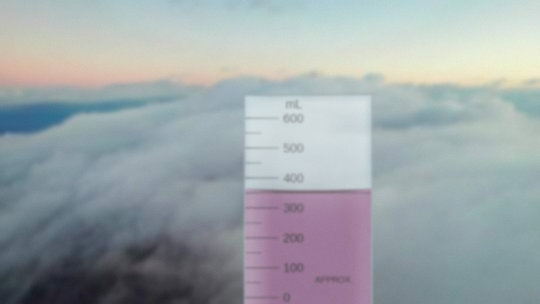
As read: {"value": 350, "unit": "mL"}
